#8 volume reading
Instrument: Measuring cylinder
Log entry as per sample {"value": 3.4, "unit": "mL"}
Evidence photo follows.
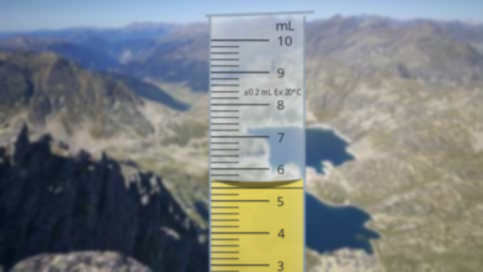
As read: {"value": 5.4, "unit": "mL"}
